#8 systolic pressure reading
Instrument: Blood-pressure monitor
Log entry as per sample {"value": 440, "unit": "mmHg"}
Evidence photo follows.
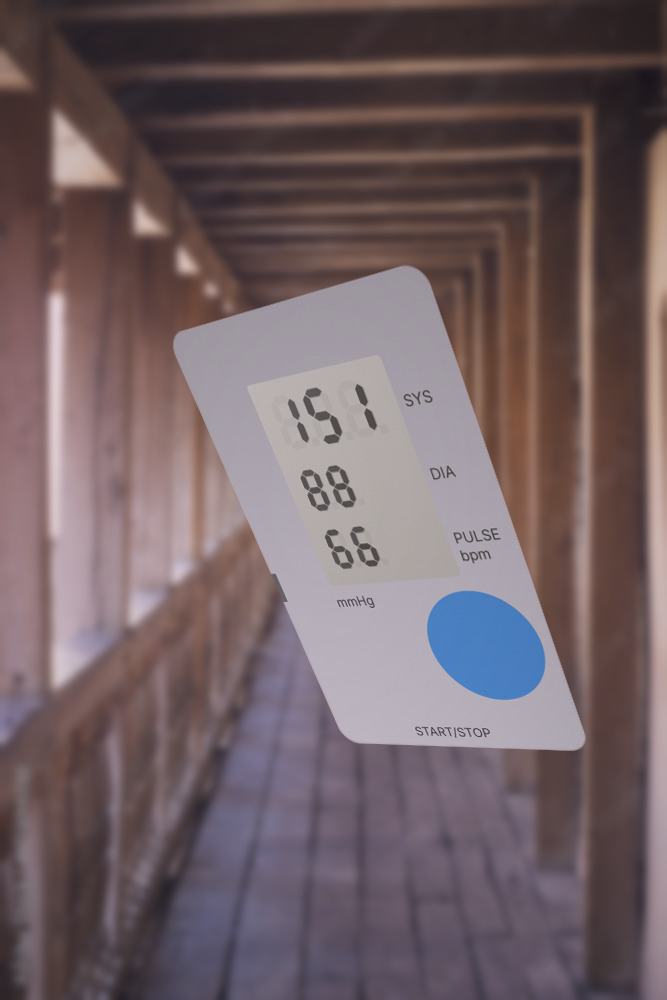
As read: {"value": 151, "unit": "mmHg"}
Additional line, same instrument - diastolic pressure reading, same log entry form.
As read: {"value": 88, "unit": "mmHg"}
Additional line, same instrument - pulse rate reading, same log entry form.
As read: {"value": 66, "unit": "bpm"}
